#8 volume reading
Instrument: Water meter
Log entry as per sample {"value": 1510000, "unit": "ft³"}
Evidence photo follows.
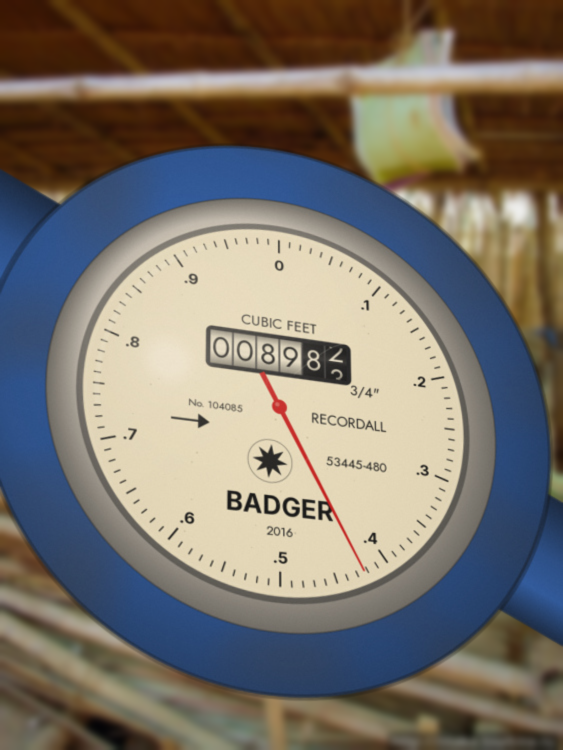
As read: {"value": 8982.42, "unit": "ft³"}
